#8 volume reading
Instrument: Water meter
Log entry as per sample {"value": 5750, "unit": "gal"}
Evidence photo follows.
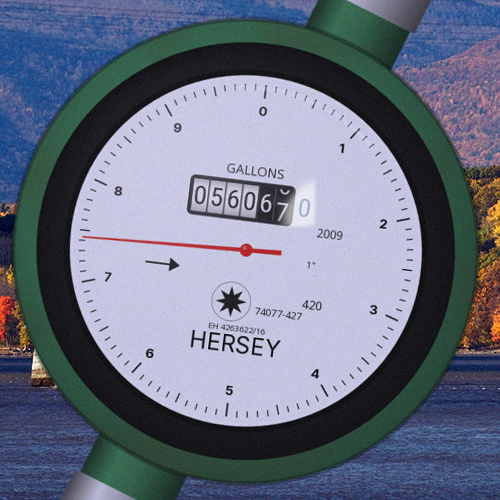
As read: {"value": 560667.4, "unit": "gal"}
